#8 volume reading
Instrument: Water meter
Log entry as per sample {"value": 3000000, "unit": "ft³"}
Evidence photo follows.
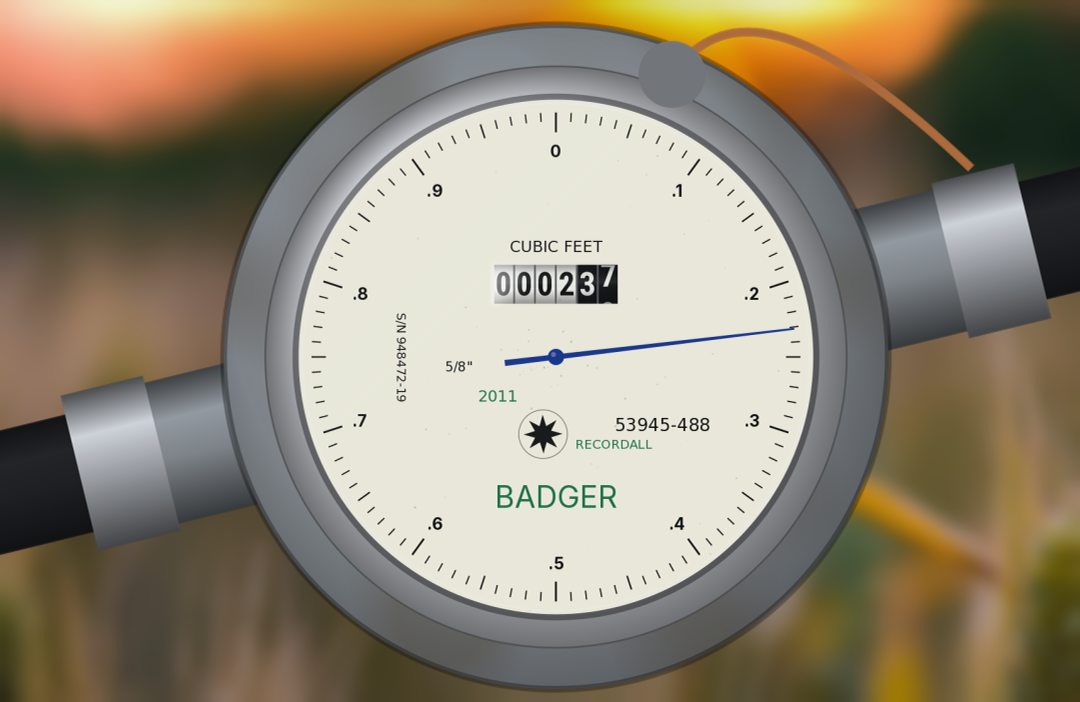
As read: {"value": 237.23, "unit": "ft³"}
